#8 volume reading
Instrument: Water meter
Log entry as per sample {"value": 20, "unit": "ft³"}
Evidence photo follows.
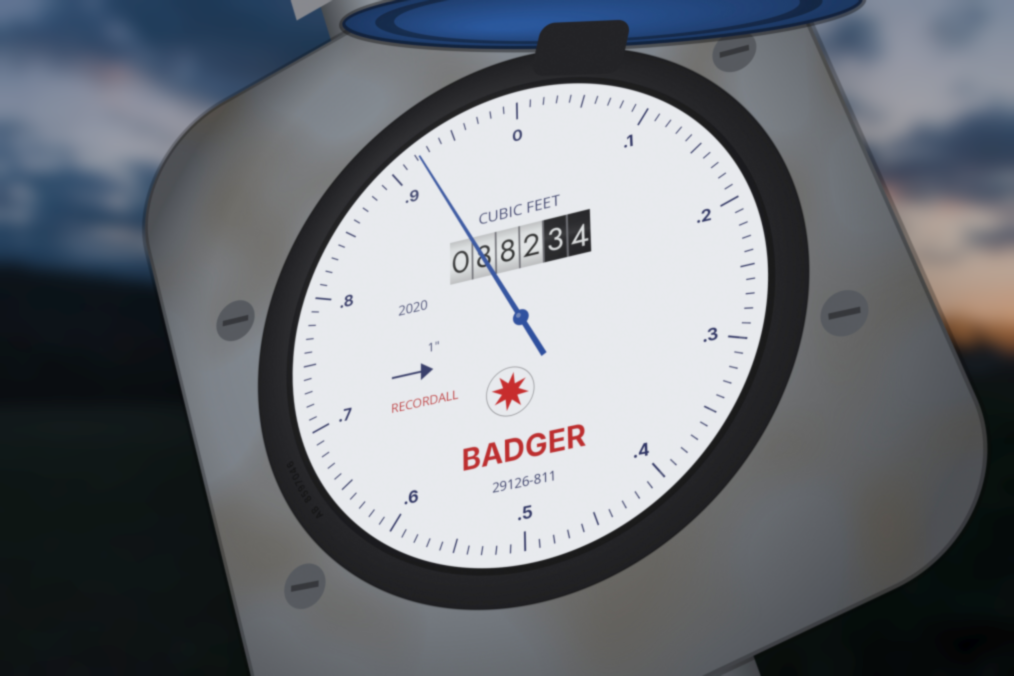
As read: {"value": 88233.92, "unit": "ft³"}
